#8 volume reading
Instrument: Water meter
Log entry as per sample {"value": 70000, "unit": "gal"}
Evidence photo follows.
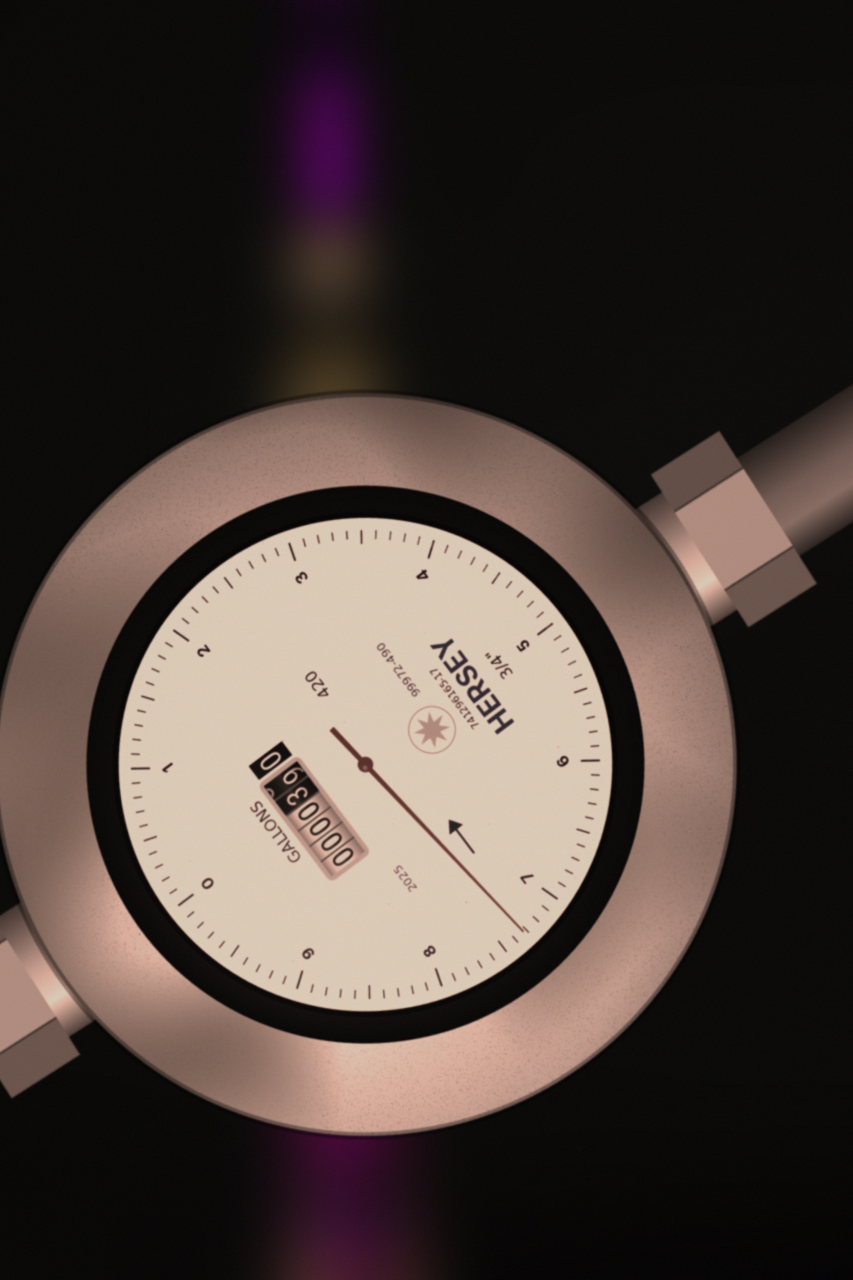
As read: {"value": 387.3, "unit": "gal"}
